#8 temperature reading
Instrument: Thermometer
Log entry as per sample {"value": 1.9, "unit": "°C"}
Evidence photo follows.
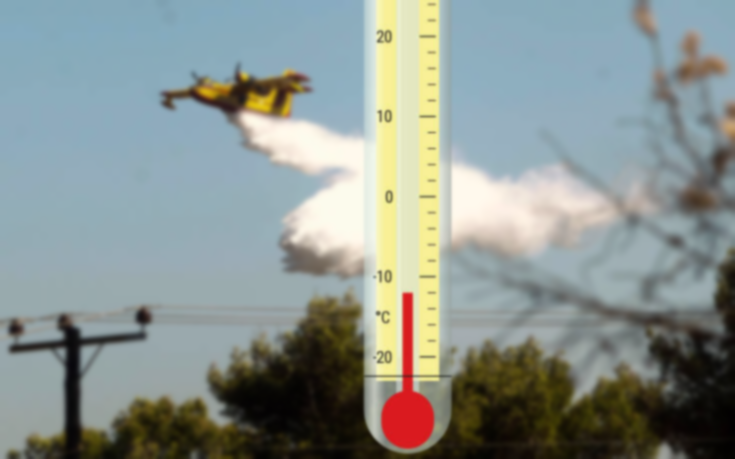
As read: {"value": -12, "unit": "°C"}
